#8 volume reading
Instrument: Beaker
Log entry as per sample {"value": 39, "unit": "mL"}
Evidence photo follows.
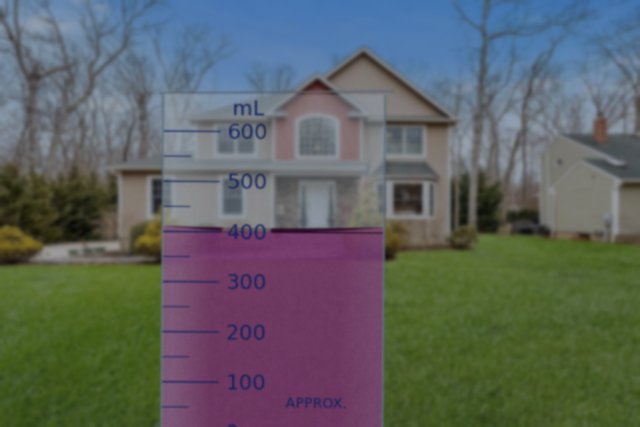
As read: {"value": 400, "unit": "mL"}
